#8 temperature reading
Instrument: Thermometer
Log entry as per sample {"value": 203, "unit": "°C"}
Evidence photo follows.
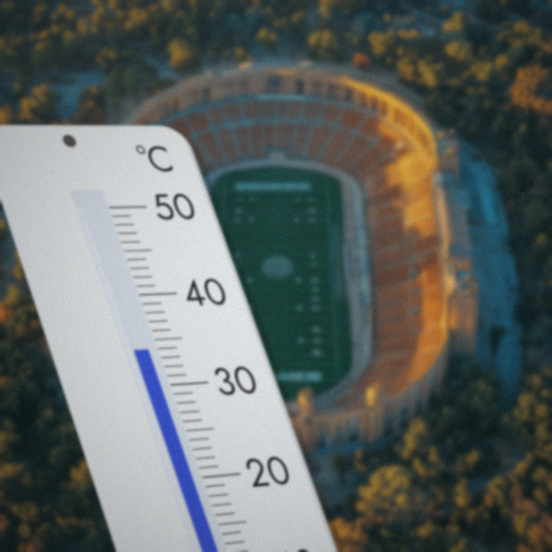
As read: {"value": 34, "unit": "°C"}
